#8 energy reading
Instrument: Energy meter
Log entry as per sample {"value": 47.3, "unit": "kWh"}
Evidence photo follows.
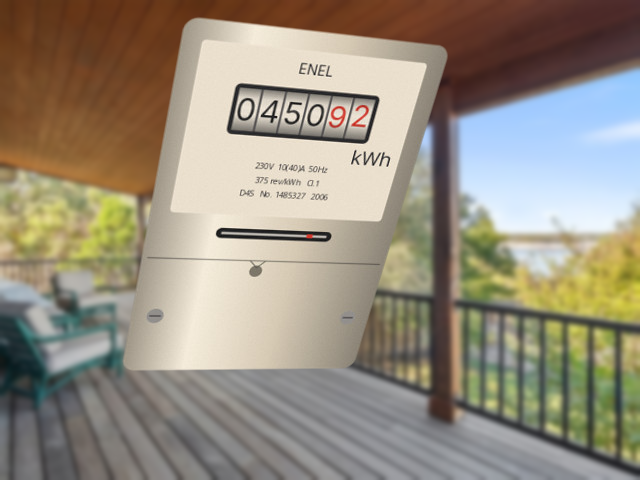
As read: {"value": 450.92, "unit": "kWh"}
